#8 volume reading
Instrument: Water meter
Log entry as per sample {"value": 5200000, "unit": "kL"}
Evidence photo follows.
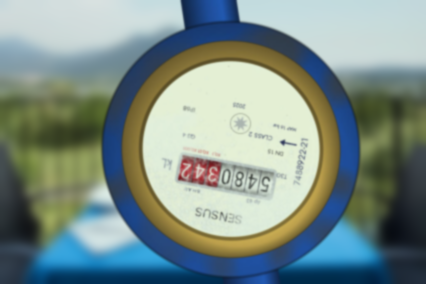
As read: {"value": 5480.342, "unit": "kL"}
